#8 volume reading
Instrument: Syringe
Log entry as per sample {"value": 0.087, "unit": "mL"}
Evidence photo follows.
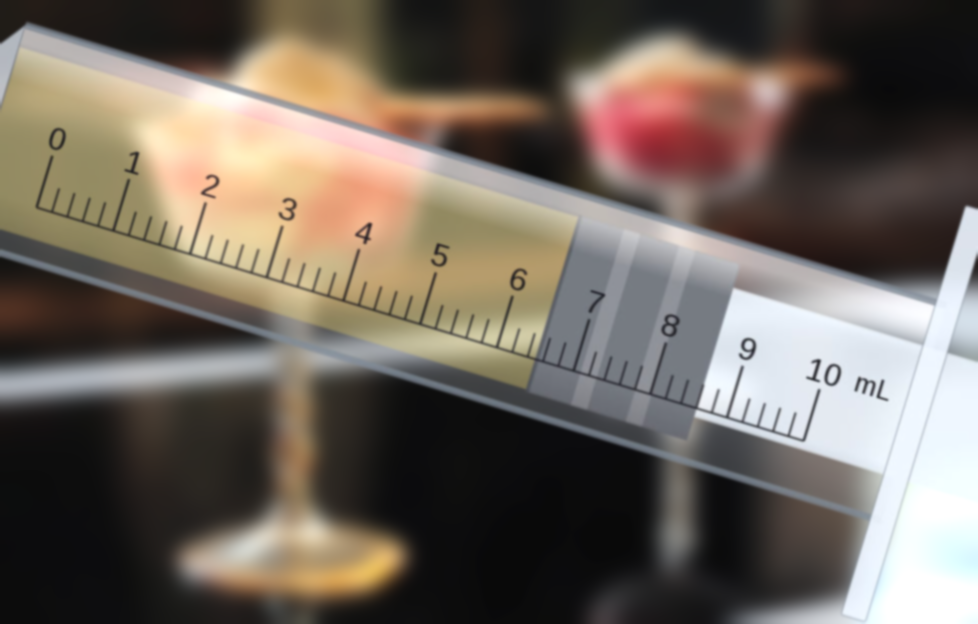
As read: {"value": 6.5, "unit": "mL"}
